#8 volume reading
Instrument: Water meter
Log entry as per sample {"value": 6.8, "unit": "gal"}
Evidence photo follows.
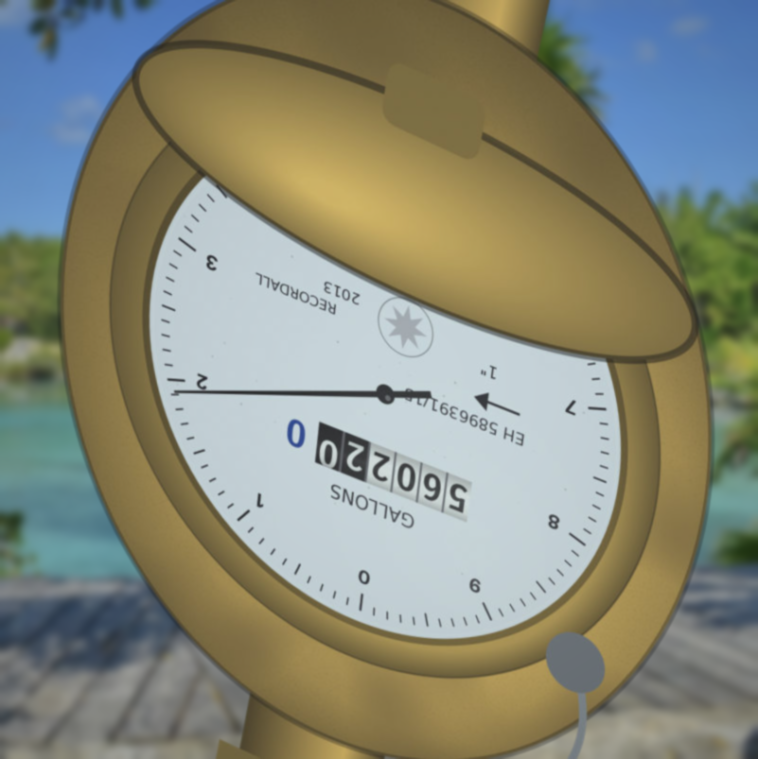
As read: {"value": 5602201.9, "unit": "gal"}
